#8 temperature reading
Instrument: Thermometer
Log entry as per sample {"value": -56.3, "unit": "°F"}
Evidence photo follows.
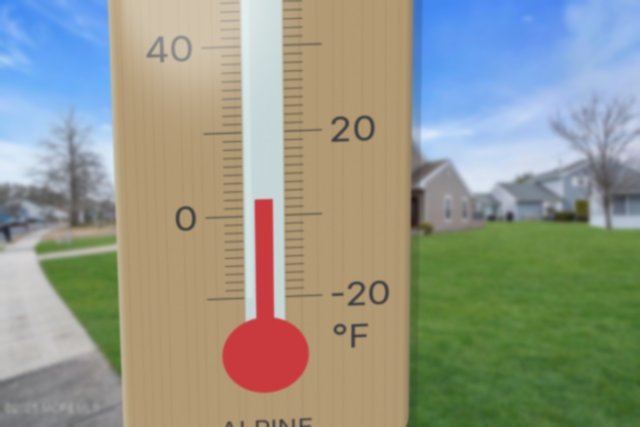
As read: {"value": 4, "unit": "°F"}
